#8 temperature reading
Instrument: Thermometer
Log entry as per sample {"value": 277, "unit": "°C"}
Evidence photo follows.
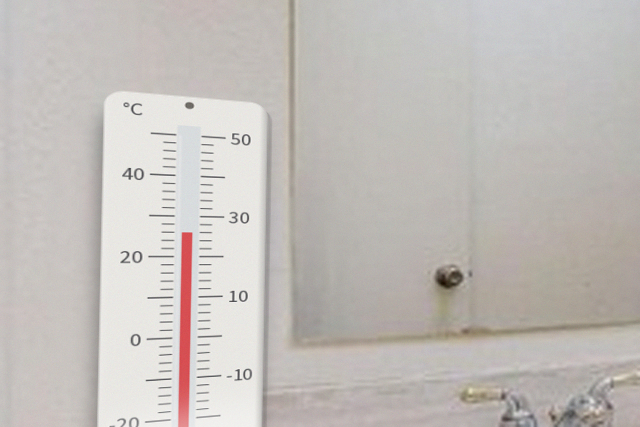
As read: {"value": 26, "unit": "°C"}
